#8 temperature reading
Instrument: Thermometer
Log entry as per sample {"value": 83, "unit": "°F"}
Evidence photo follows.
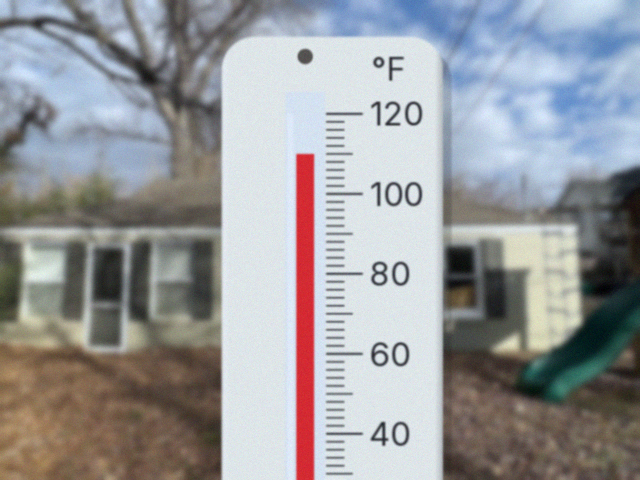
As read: {"value": 110, "unit": "°F"}
